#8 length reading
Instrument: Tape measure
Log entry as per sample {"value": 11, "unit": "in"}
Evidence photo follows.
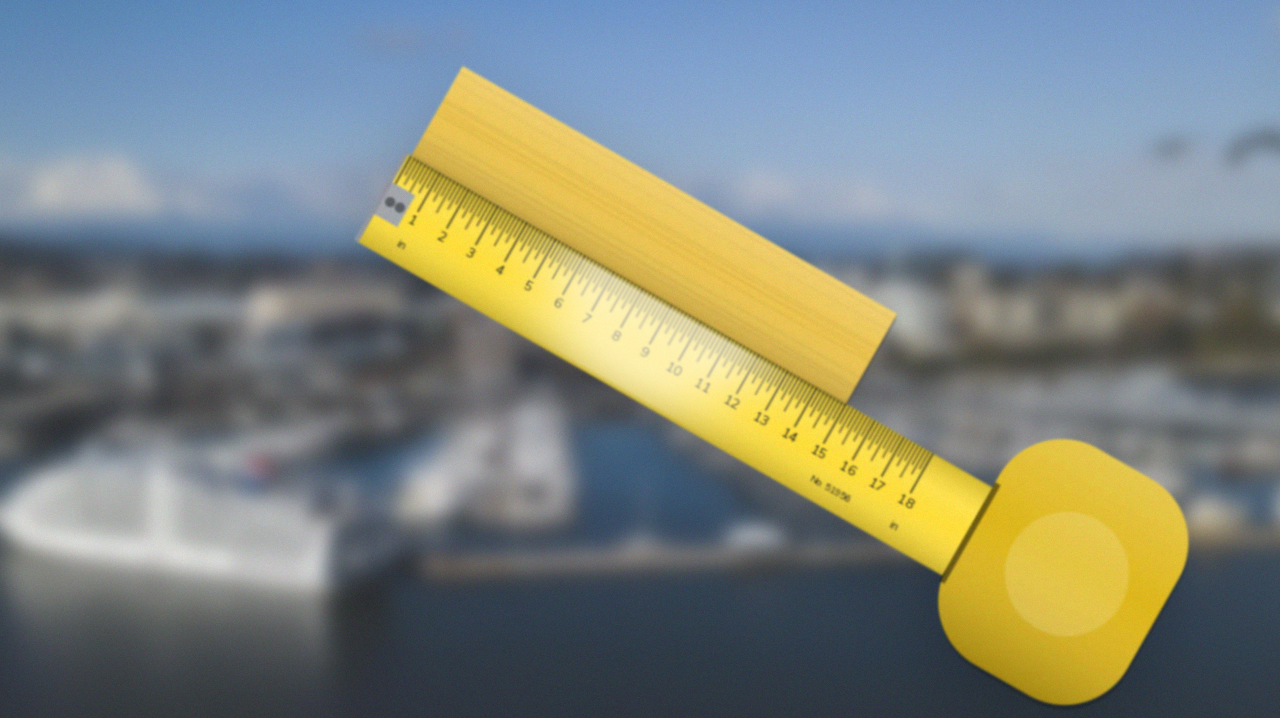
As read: {"value": 15, "unit": "in"}
